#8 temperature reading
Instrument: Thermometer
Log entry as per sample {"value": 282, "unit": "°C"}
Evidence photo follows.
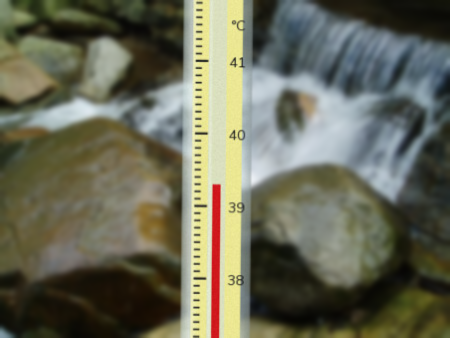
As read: {"value": 39.3, "unit": "°C"}
